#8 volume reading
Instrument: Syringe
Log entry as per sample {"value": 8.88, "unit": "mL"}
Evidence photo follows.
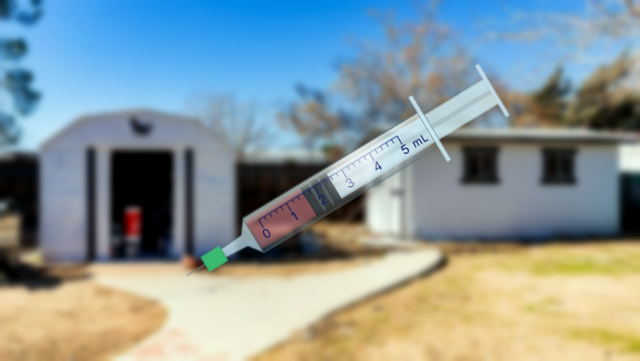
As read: {"value": 1.6, "unit": "mL"}
